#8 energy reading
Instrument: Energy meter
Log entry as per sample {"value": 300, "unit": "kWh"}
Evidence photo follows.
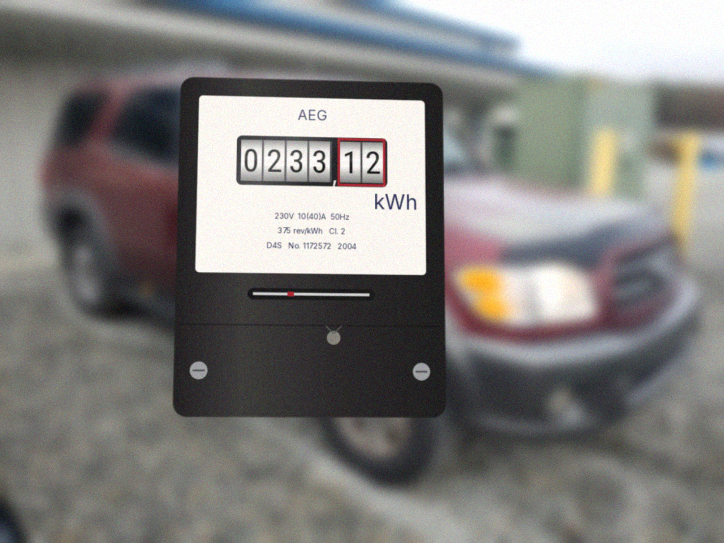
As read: {"value": 233.12, "unit": "kWh"}
